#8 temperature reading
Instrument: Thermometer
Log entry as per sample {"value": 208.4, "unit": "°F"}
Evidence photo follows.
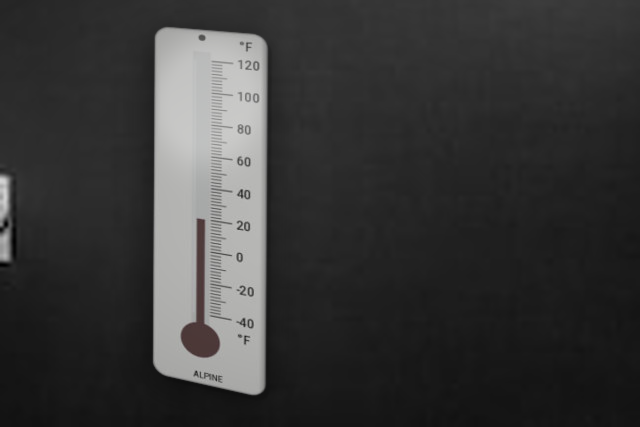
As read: {"value": 20, "unit": "°F"}
